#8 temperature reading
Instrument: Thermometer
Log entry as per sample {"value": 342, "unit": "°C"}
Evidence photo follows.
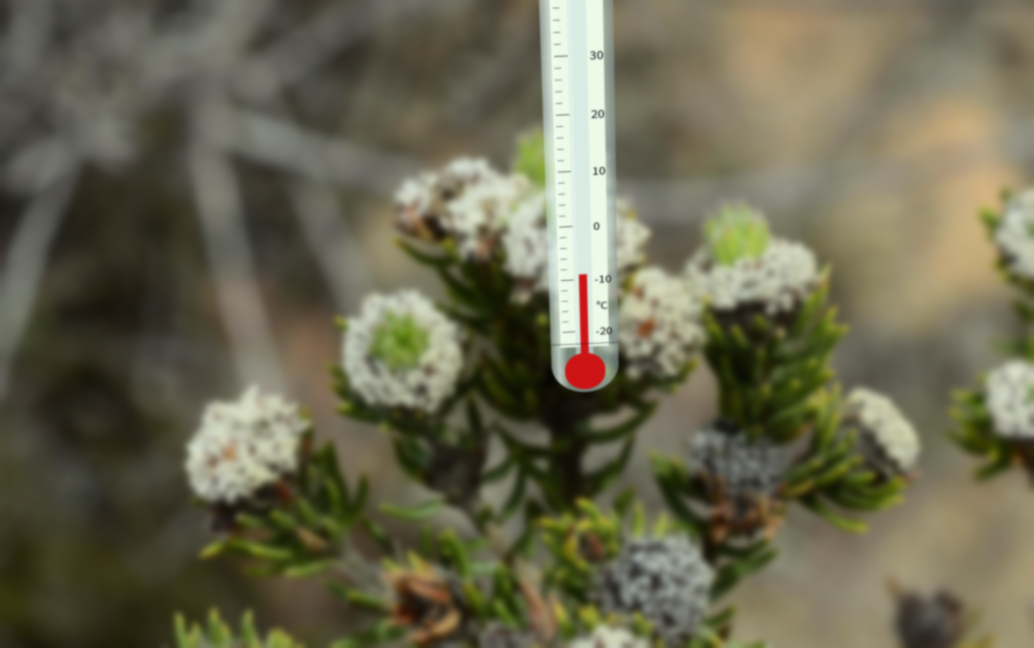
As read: {"value": -9, "unit": "°C"}
